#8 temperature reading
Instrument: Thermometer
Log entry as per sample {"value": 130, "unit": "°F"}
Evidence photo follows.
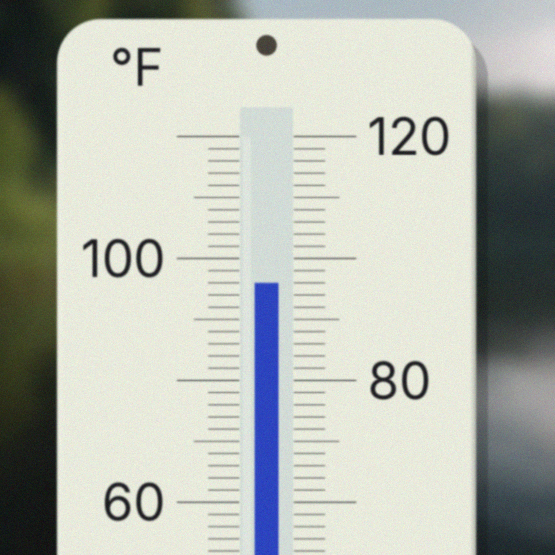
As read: {"value": 96, "unit": "°F"}
